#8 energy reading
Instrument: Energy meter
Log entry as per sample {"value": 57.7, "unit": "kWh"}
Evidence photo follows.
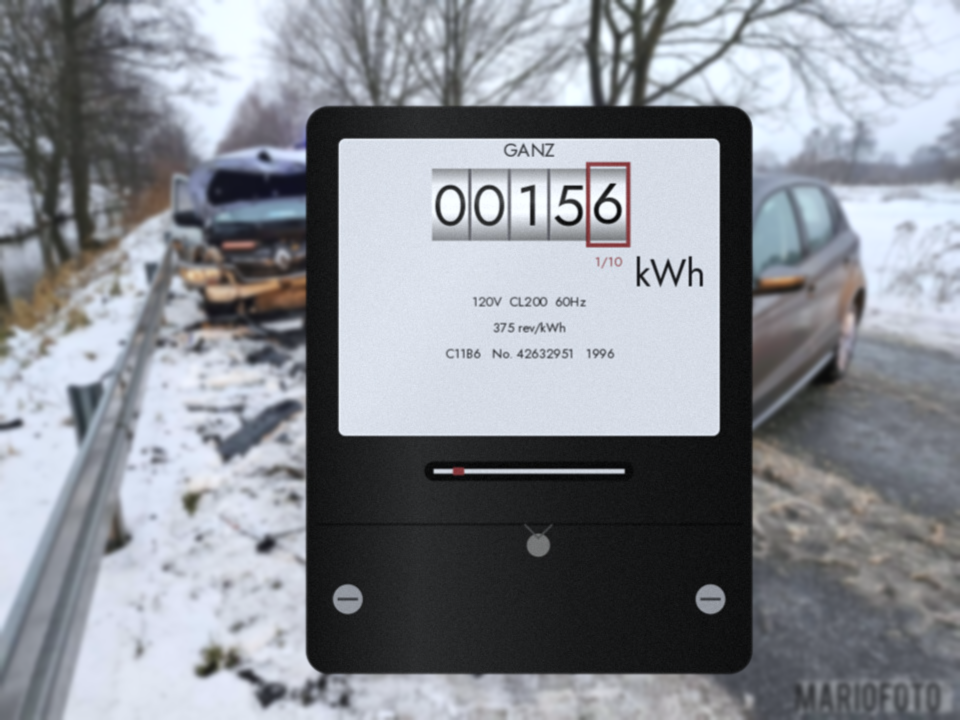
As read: {"value": 15.6, "unit": "kWh"}
